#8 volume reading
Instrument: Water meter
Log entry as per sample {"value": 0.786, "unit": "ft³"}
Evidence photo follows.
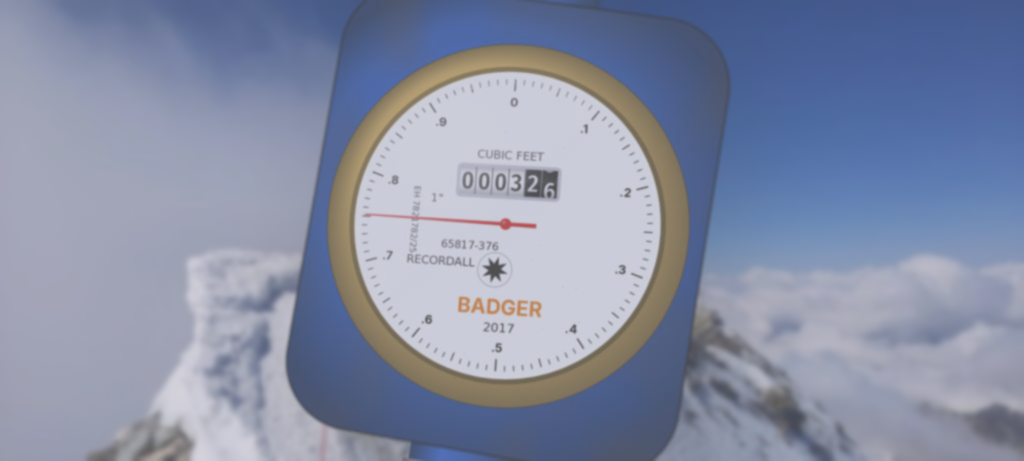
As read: {"value": 325.75, "unit": "ft³"}
